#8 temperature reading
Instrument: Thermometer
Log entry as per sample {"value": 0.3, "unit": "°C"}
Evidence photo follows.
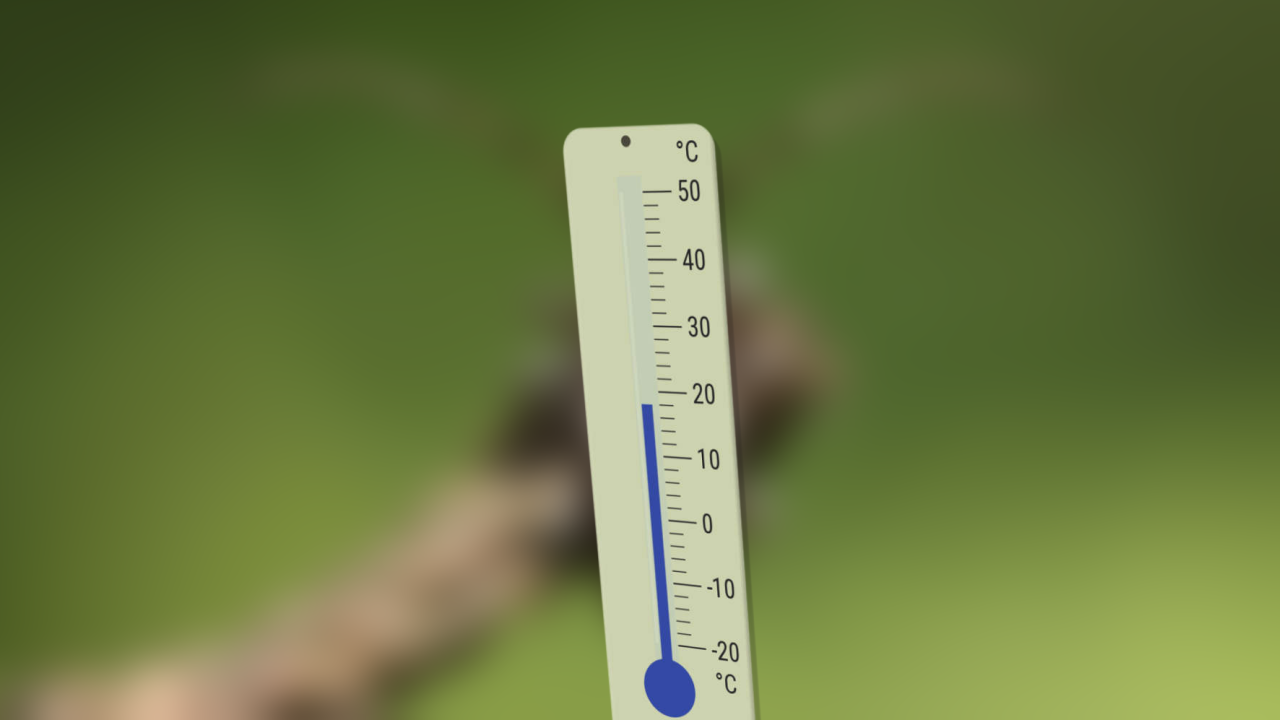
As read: {"value": 18, "unit": "°C"}
